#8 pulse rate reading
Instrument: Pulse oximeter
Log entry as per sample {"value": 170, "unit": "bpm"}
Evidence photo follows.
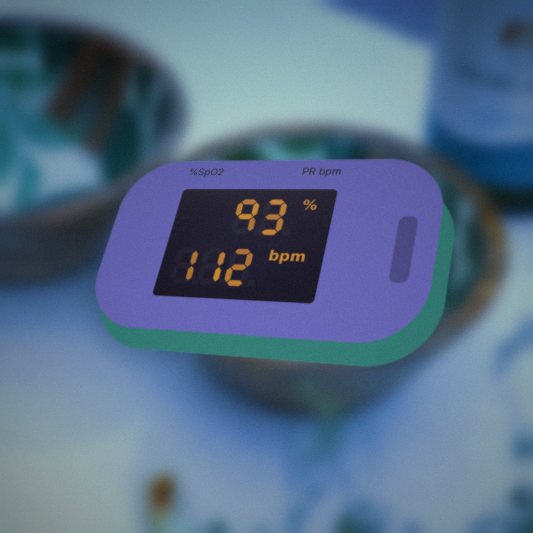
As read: {"value": 112, "unit": "bpm"}
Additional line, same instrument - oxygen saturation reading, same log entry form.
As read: {"value": 93, "unit": "%"}
